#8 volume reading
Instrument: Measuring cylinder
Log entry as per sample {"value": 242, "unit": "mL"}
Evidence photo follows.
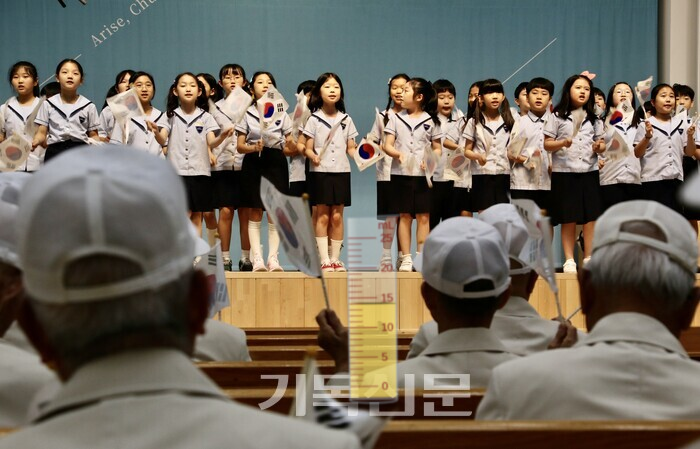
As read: {"value": 14, "unit": "mL"}
